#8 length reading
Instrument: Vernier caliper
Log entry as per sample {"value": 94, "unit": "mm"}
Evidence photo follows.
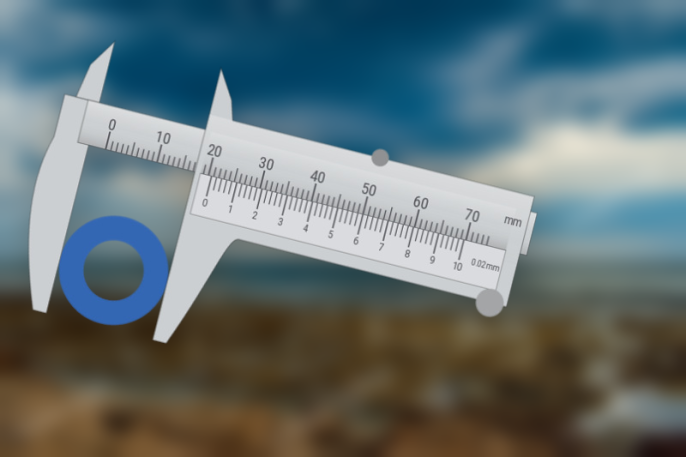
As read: {"value": 20.6, "unit": "mm"}
